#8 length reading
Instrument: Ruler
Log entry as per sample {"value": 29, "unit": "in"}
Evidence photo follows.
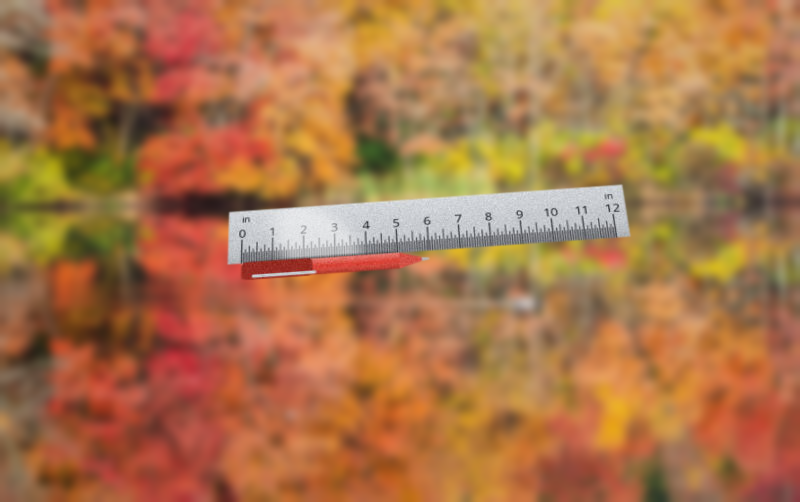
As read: {"value": 6, "unit": "in"}
